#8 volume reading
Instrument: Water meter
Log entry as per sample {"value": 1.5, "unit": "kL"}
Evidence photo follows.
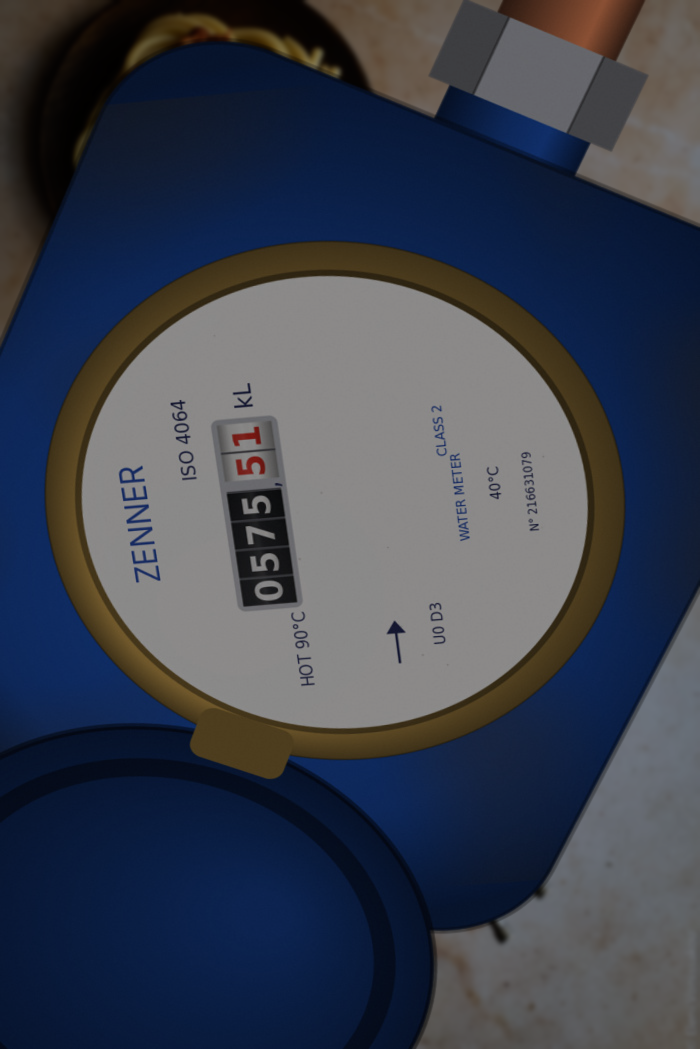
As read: {"value": 575.51, "unit": "kL"}
